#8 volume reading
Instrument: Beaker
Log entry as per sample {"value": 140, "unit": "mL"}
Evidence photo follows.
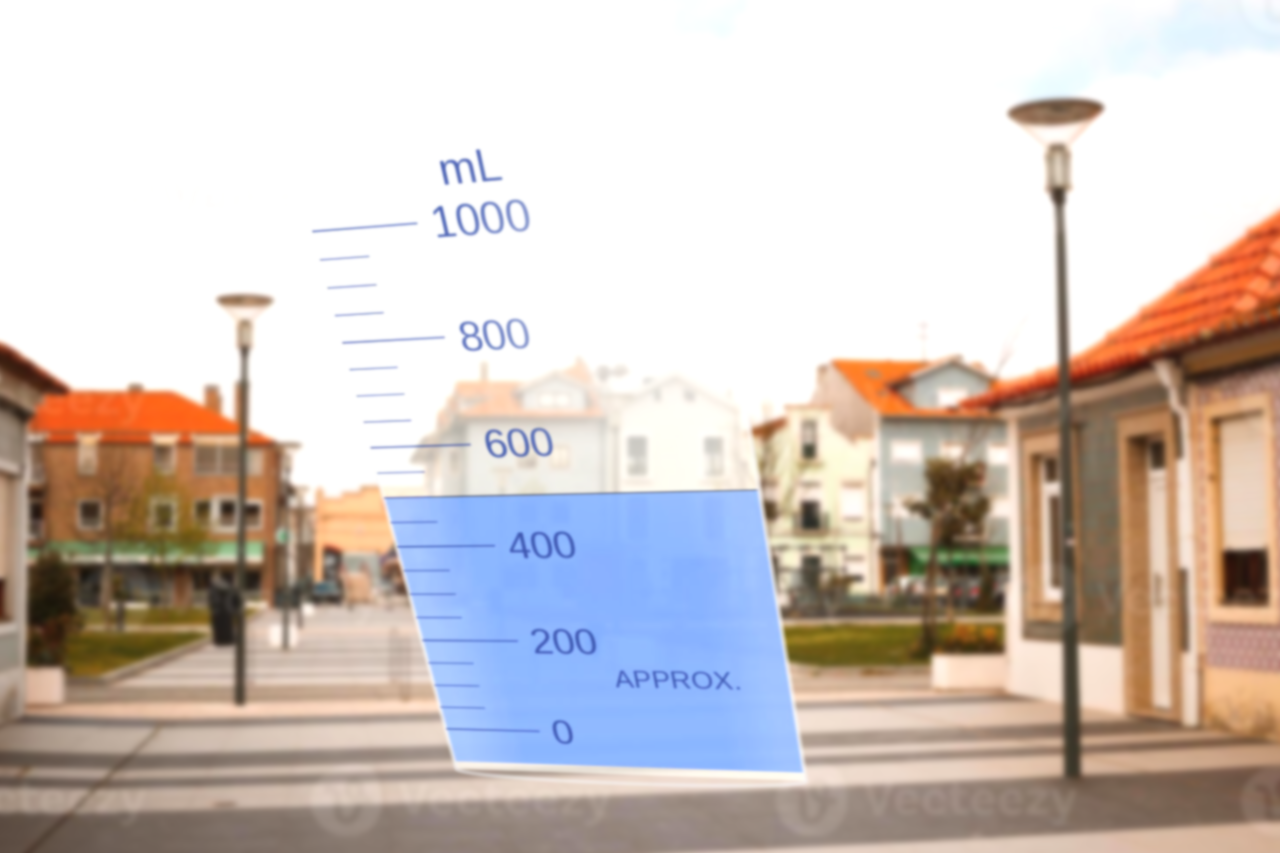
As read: {"value": 500, "unit": "mL"}
